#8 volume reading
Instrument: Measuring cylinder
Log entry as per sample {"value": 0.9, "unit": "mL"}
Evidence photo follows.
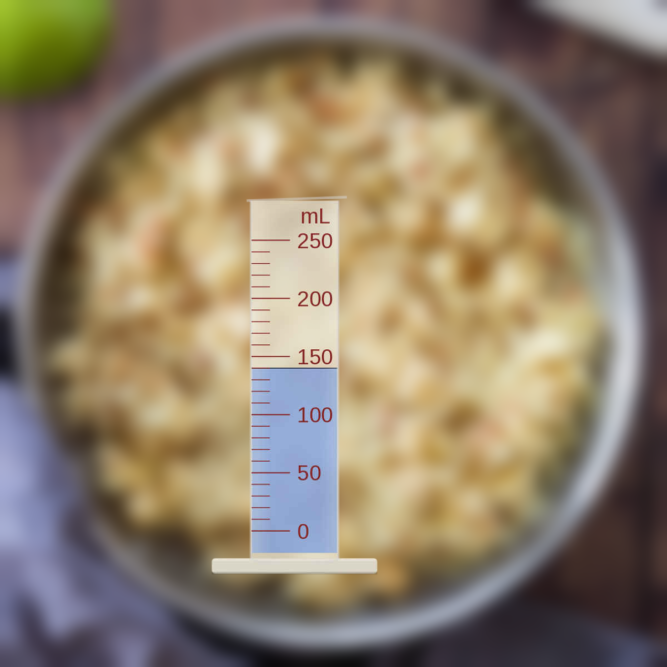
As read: {"value": 140, "unit": "mL"}
